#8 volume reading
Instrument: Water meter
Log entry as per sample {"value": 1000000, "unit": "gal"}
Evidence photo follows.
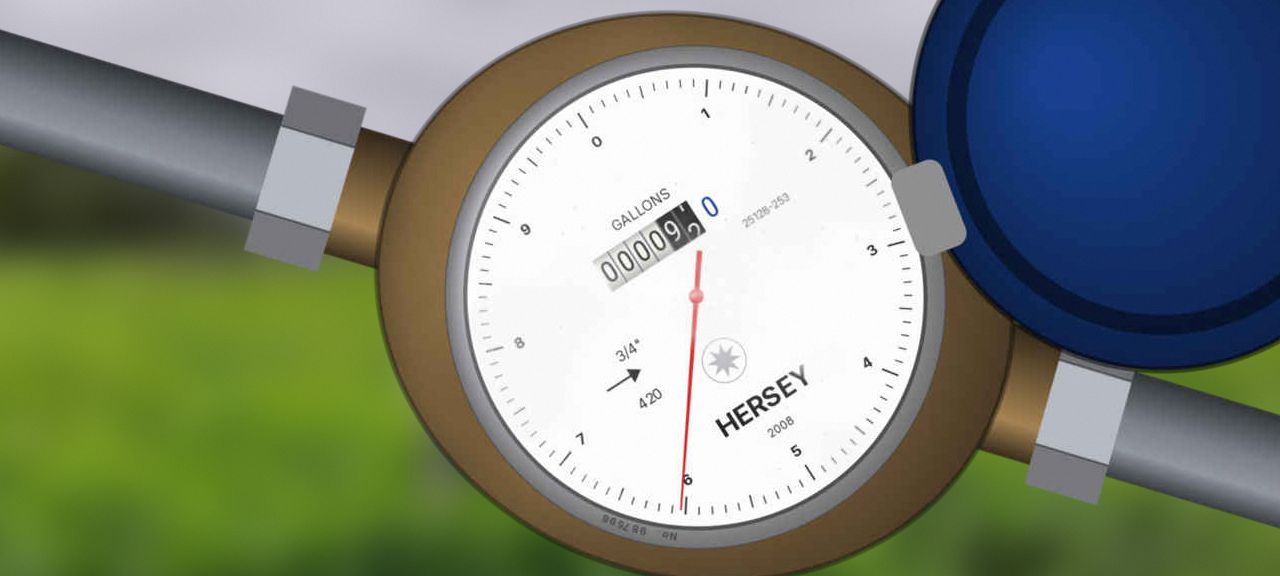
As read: {"value": 916.0, "unit": "gal"}
